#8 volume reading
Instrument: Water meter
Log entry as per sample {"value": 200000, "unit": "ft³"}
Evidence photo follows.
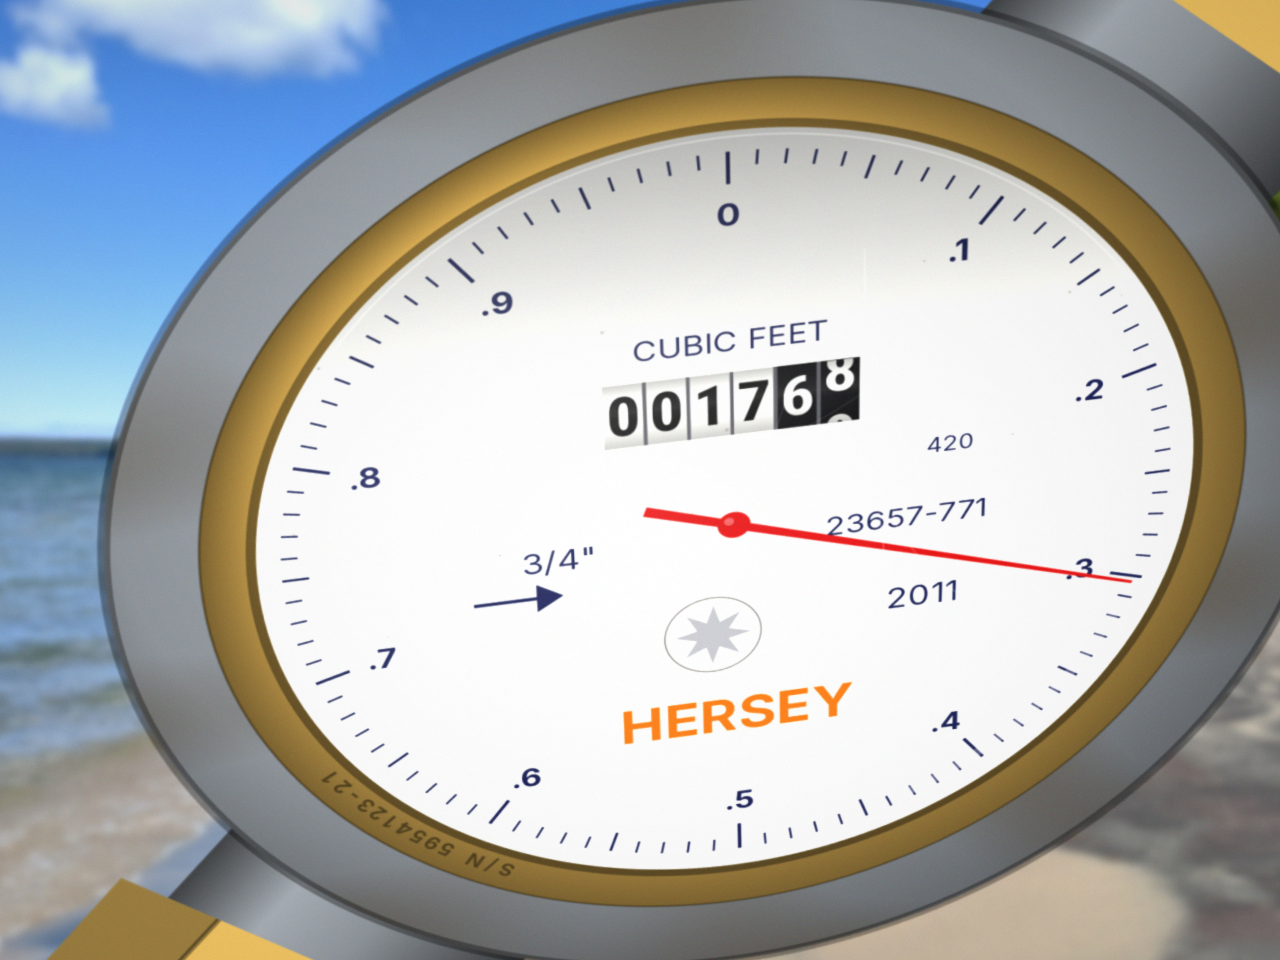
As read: {"value": 1768.30, "unit": "ft³"}
